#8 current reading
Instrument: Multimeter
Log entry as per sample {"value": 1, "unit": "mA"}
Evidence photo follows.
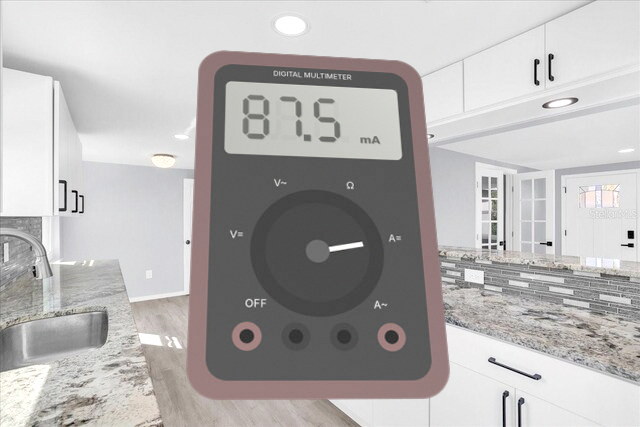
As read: {"value": 87.5, "unit": "mA"}
